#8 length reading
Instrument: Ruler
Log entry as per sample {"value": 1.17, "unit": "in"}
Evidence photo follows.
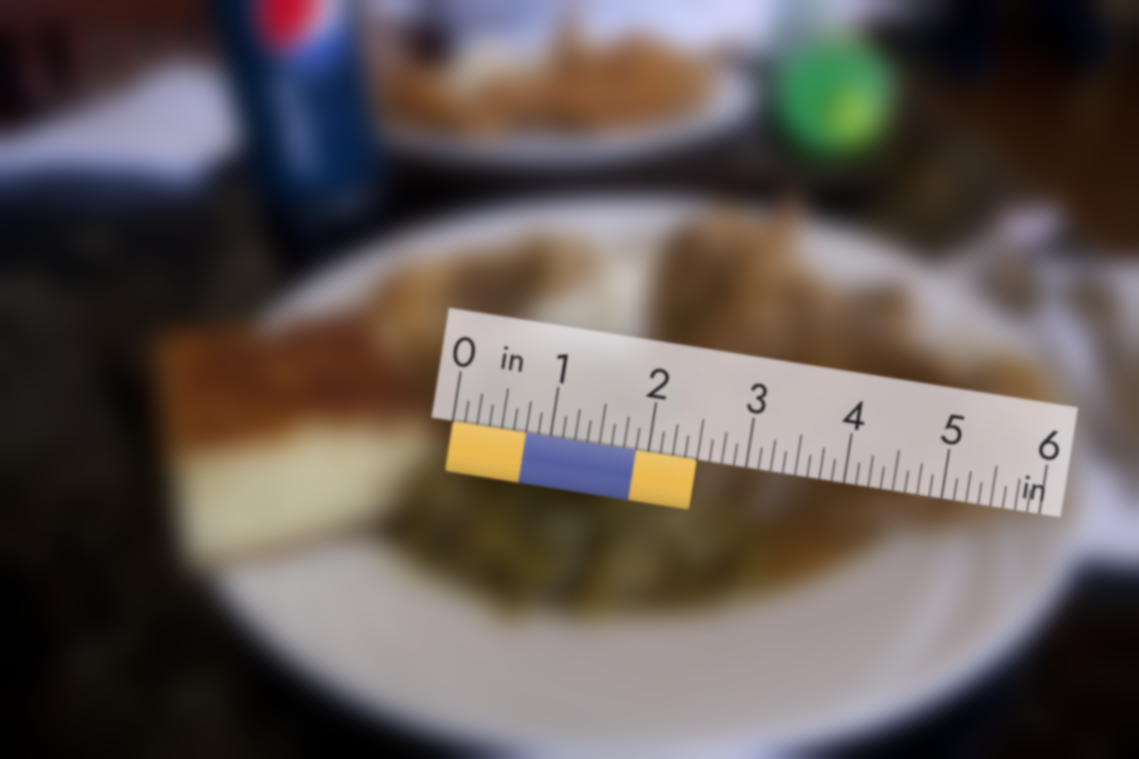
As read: {"value": 2.5, "unit": "in"}
